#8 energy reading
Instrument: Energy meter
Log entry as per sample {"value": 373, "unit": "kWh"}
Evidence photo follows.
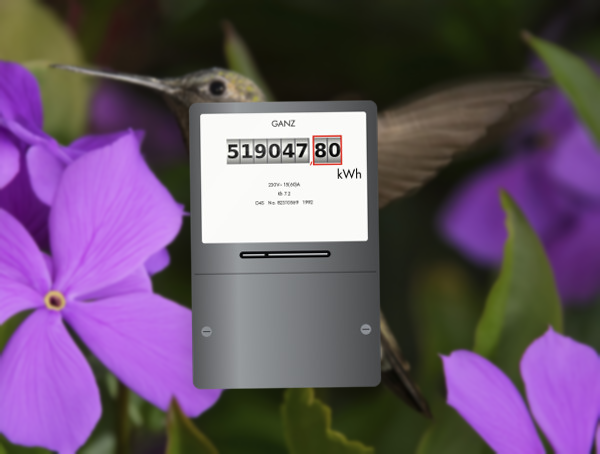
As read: {"value": 519047.80, "unit": "kWh"}
